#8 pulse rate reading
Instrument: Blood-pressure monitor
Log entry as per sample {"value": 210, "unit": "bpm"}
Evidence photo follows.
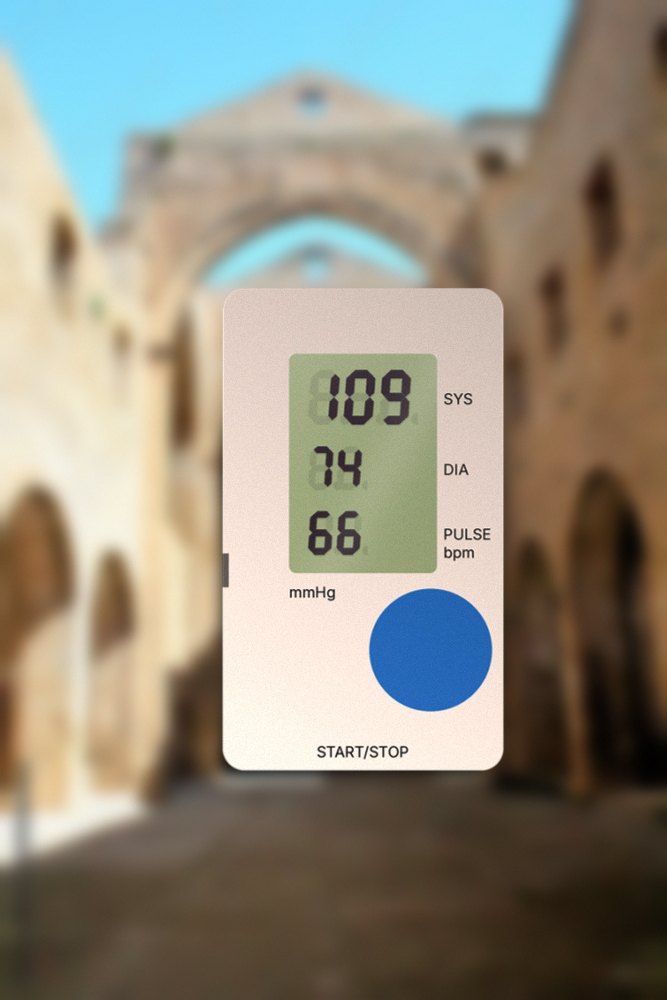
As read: {"value": 66, "unit": "bpm"}
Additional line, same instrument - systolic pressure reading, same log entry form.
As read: {"value": 109, "unit": "mmHg"}
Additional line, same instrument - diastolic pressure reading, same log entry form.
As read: {"value": 74, "unit": "mmHg"}
